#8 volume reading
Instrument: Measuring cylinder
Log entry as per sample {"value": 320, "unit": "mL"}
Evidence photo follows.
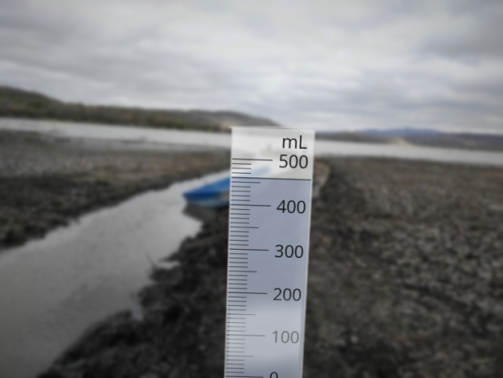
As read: {"value": 460, "unit": "mL"}
